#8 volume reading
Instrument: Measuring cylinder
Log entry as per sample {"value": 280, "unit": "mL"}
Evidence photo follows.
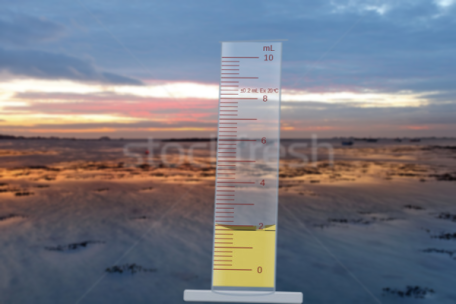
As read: {"value": 1.8, "unit": "mL"}
